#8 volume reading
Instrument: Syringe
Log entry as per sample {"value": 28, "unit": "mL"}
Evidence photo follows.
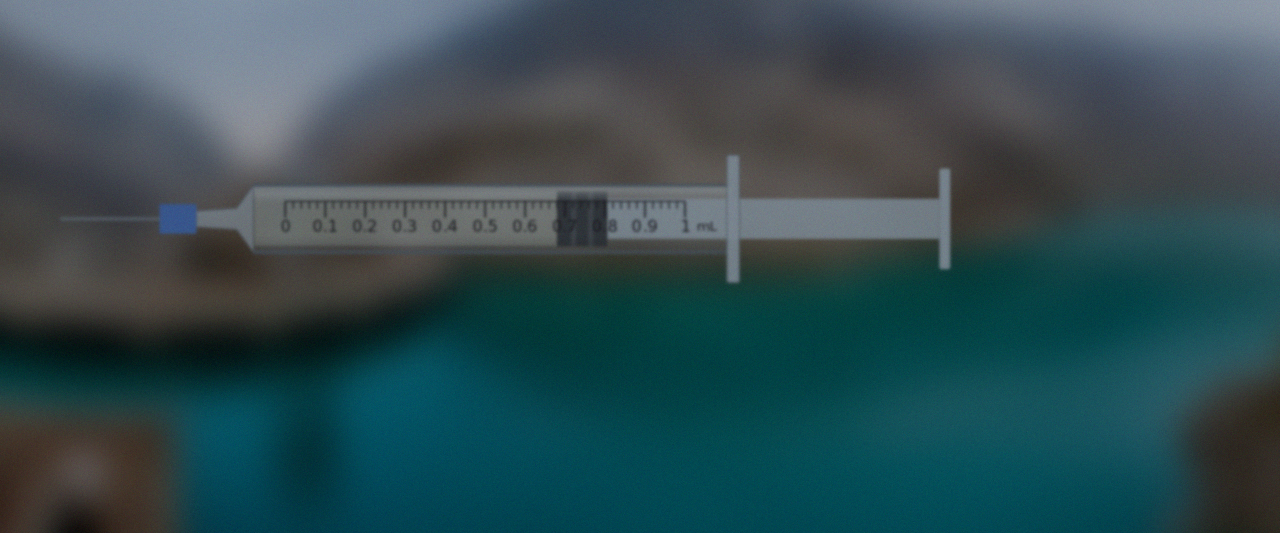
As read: {"value": 0.68, "unit": "mL"}
